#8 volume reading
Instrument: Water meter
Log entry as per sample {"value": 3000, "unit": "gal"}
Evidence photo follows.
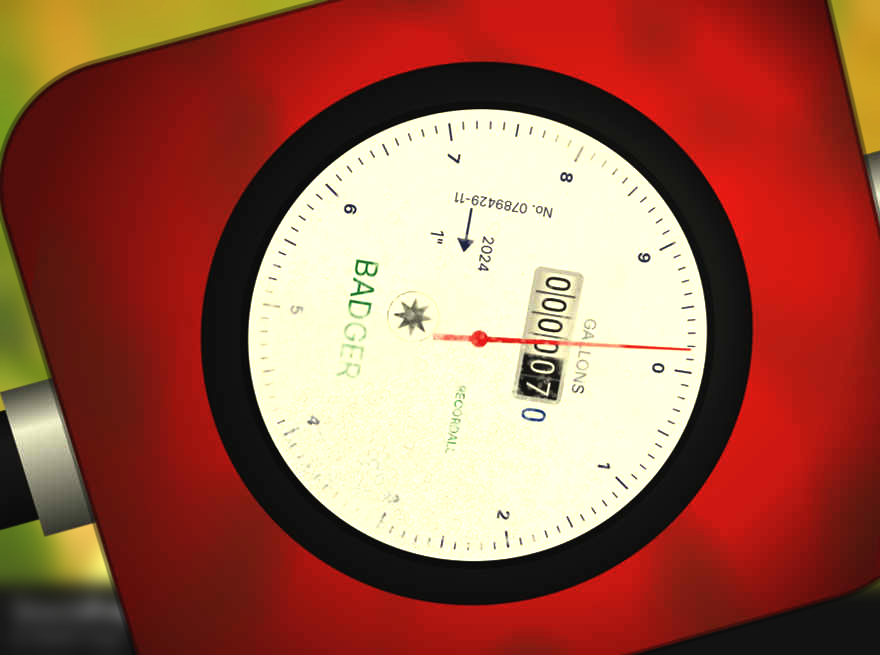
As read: {"value": 69.8, "unit": "gal"}
